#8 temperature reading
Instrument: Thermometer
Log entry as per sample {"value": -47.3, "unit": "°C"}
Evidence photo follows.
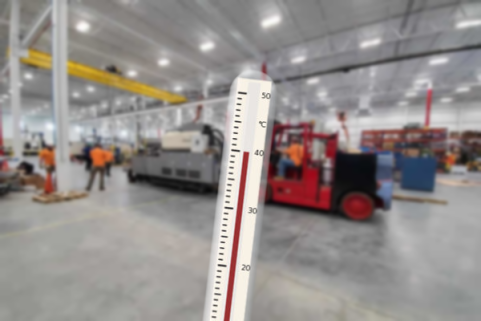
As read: {"value": 40, "unit": "°C"}
